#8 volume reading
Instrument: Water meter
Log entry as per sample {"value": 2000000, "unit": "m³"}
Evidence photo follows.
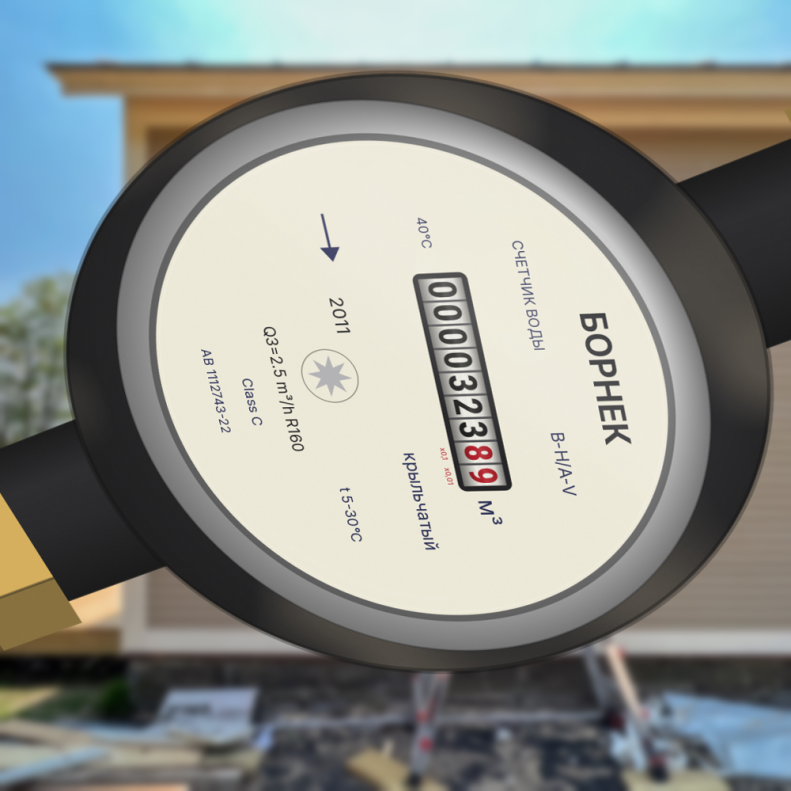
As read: {"value": 323.89, "unit": "m³"}
